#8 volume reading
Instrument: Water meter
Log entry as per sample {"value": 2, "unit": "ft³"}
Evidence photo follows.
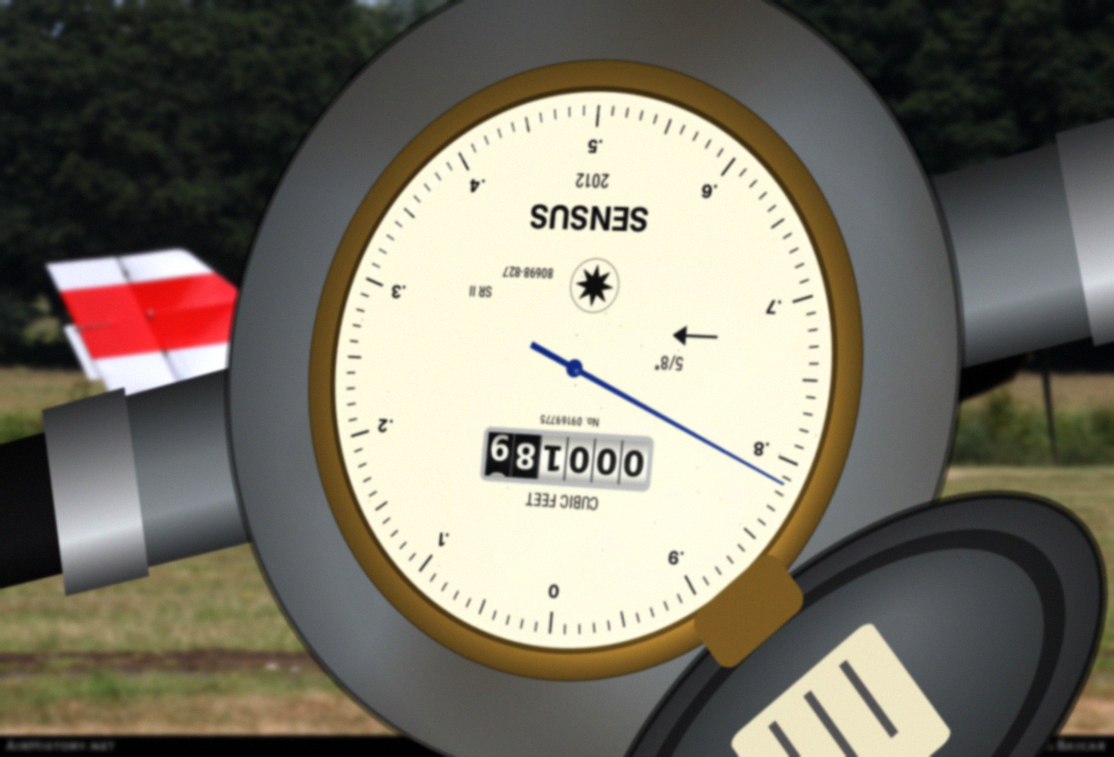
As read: {"value": 188.81, "unit": "ft³"}
